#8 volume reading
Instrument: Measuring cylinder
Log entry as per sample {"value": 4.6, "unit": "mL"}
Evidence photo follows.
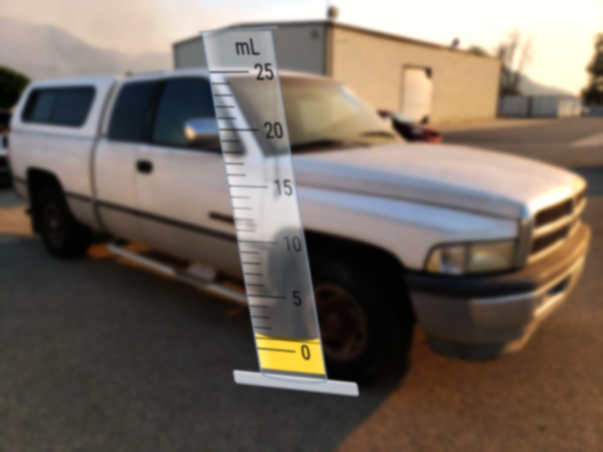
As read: {"value": 1, "unit": "mL"}
